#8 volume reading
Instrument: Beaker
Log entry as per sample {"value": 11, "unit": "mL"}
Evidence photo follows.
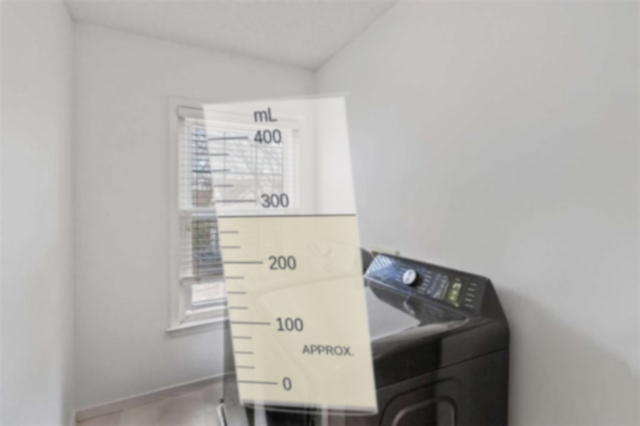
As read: {"value": 275, "unit": "mL"}
